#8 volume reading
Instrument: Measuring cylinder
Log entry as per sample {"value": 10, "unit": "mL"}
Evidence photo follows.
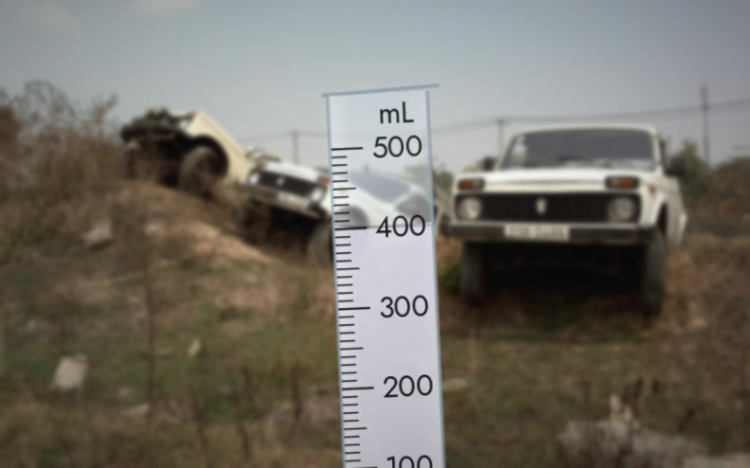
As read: {"value": 400, "unit": "mL"}
